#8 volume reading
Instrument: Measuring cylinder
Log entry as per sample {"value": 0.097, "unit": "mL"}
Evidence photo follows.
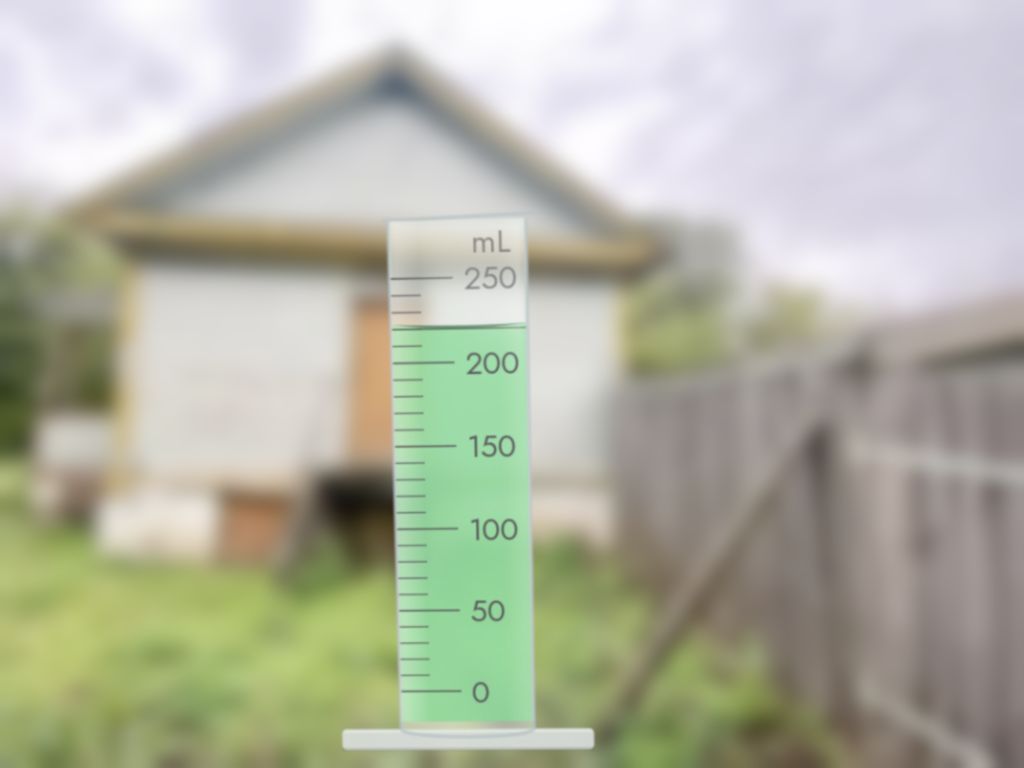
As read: {"value": 220, "unit": "mL"}
